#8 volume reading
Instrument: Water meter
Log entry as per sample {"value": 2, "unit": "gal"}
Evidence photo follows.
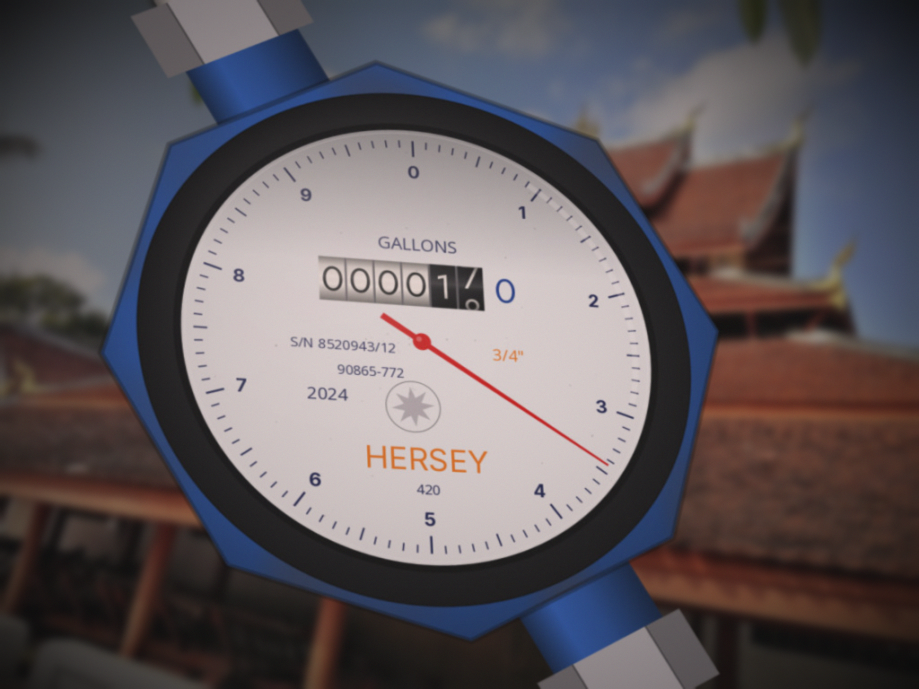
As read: {"value": 173.4, "unit": "gal"}
